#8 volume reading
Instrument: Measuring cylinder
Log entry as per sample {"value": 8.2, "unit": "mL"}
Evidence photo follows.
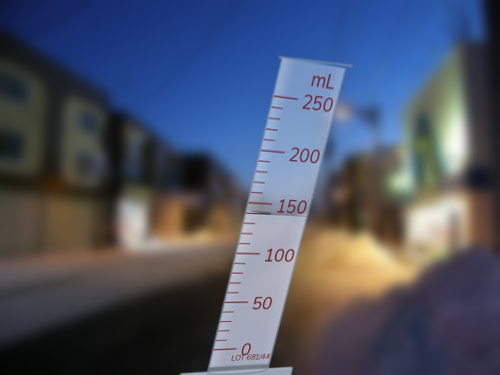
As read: {"value": 140, "unit": "mL"}
